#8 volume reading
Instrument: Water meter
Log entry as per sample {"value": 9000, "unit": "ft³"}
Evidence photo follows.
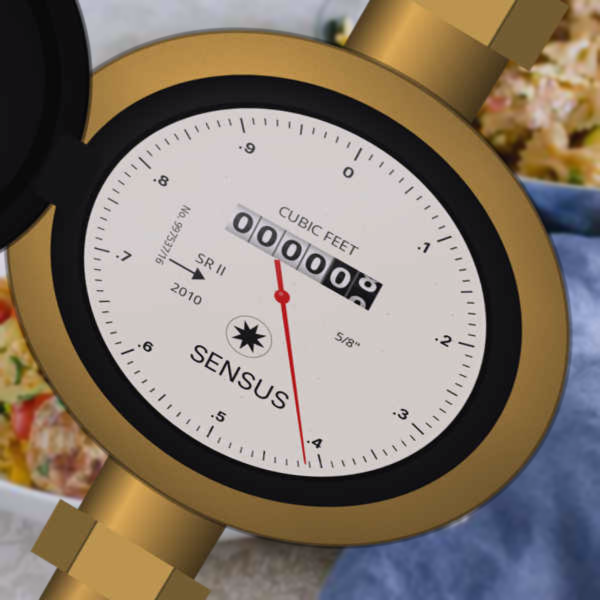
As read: {"value": 8.41, "unit": "ft³"}
